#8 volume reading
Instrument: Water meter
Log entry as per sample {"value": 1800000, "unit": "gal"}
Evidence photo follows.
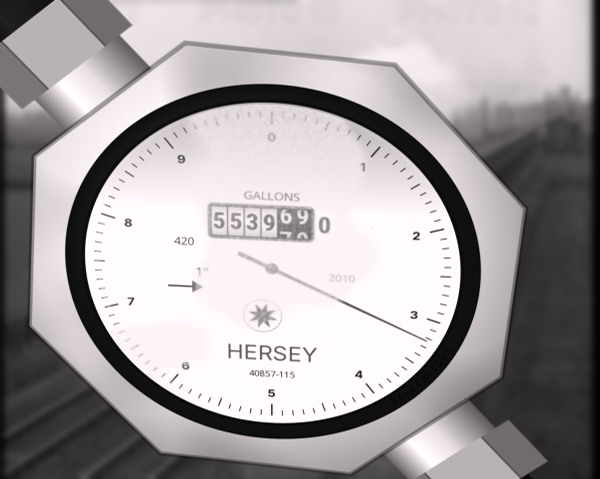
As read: {"value": 5539693.2, "unit": "gal"}
